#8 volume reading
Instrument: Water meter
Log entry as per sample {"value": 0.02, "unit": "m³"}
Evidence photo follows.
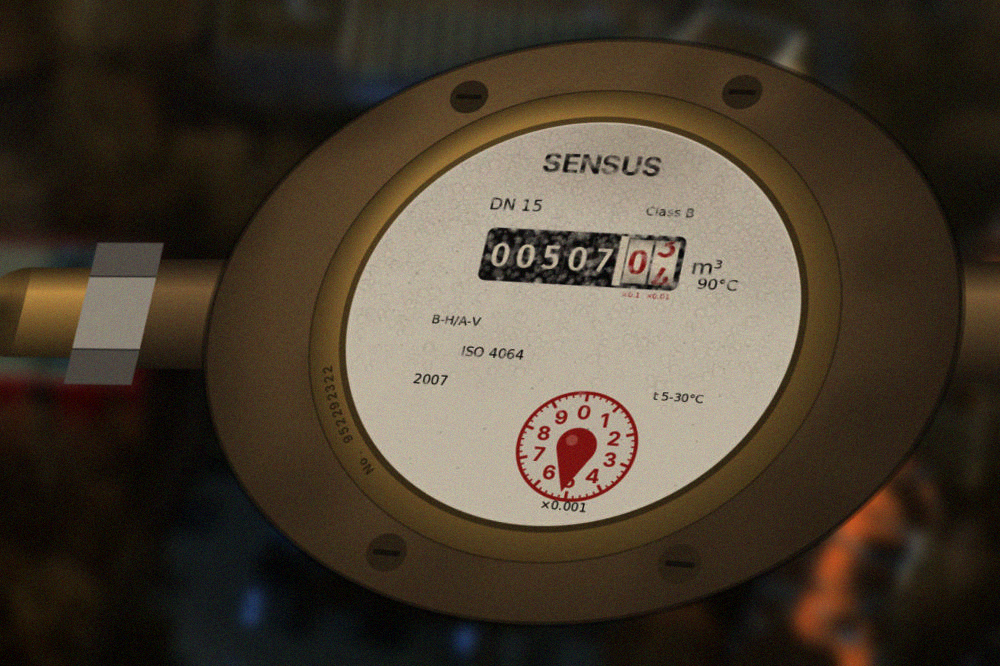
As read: {"value": 507.035, "unit": "m³"}
